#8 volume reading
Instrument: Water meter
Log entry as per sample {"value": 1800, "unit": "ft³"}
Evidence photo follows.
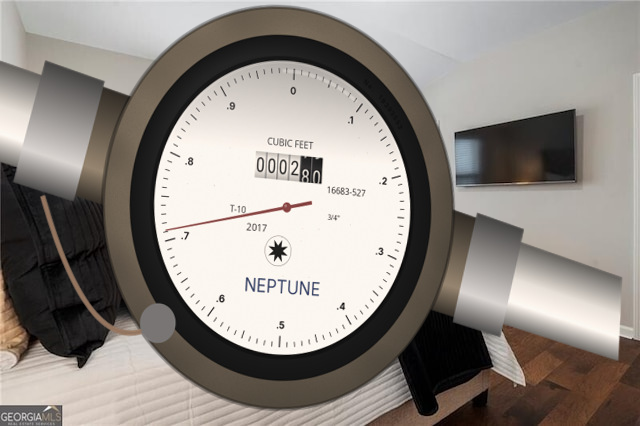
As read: {"value": 279.71, "unit": "ft³"}
